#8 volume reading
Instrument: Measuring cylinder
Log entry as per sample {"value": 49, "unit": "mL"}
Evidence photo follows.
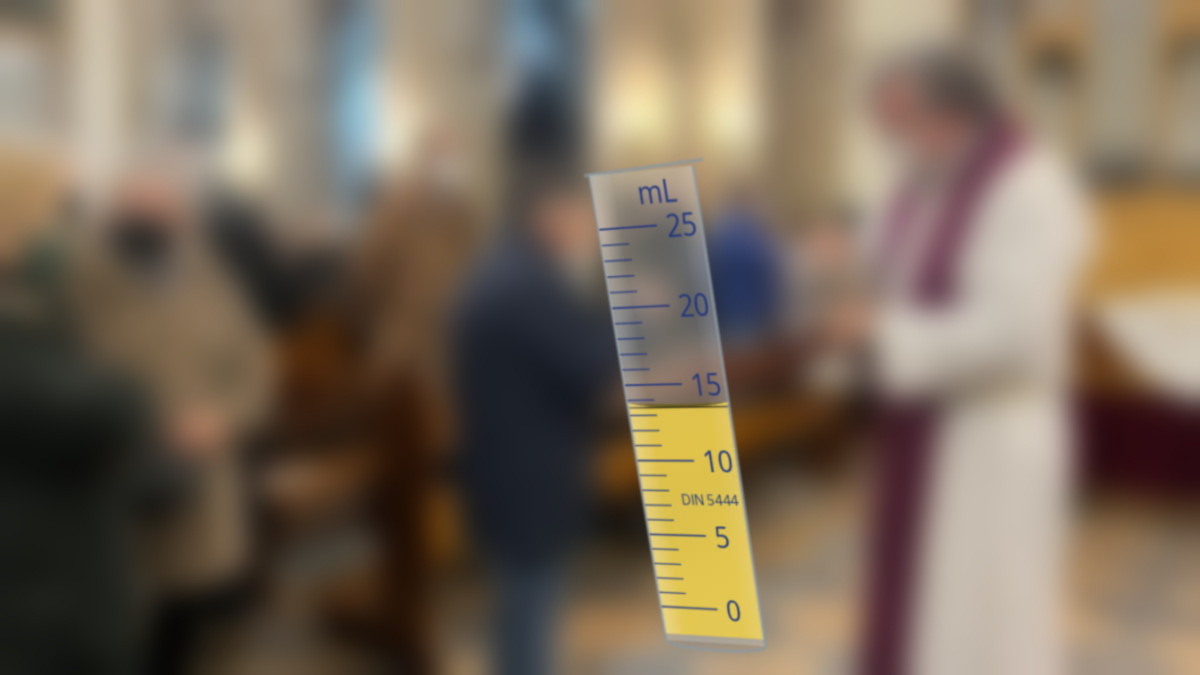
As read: {"value": 13.5, "unit": "mL"}
